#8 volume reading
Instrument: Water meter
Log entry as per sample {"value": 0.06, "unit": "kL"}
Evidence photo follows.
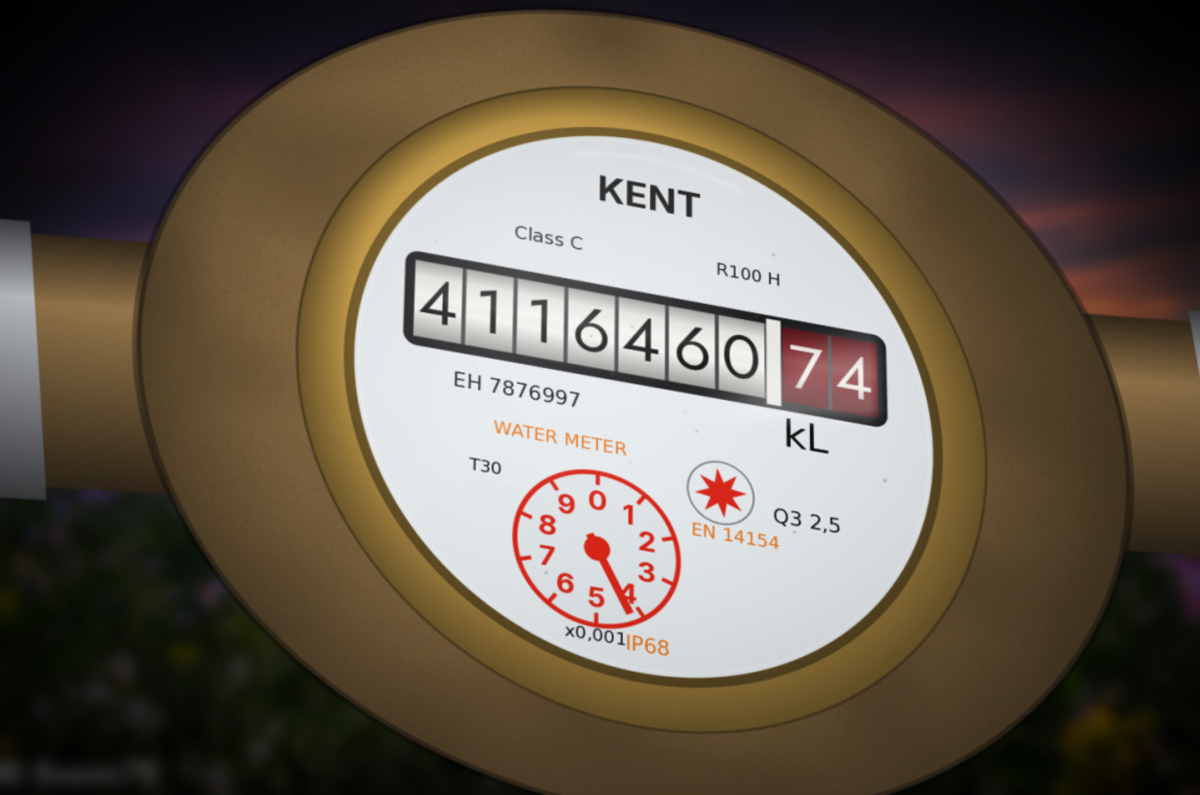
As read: {"value": 4116460.744, "unit": "kL"}
